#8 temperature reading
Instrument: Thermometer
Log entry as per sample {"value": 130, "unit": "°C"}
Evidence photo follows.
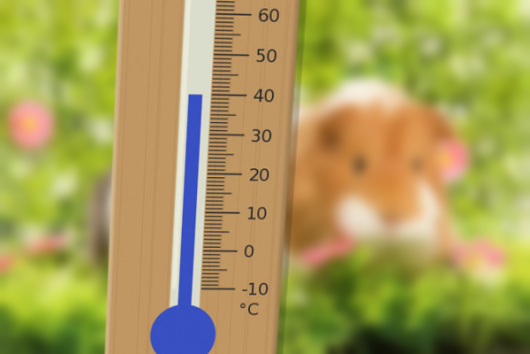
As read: {"value": 40, "unit": "°C"}
